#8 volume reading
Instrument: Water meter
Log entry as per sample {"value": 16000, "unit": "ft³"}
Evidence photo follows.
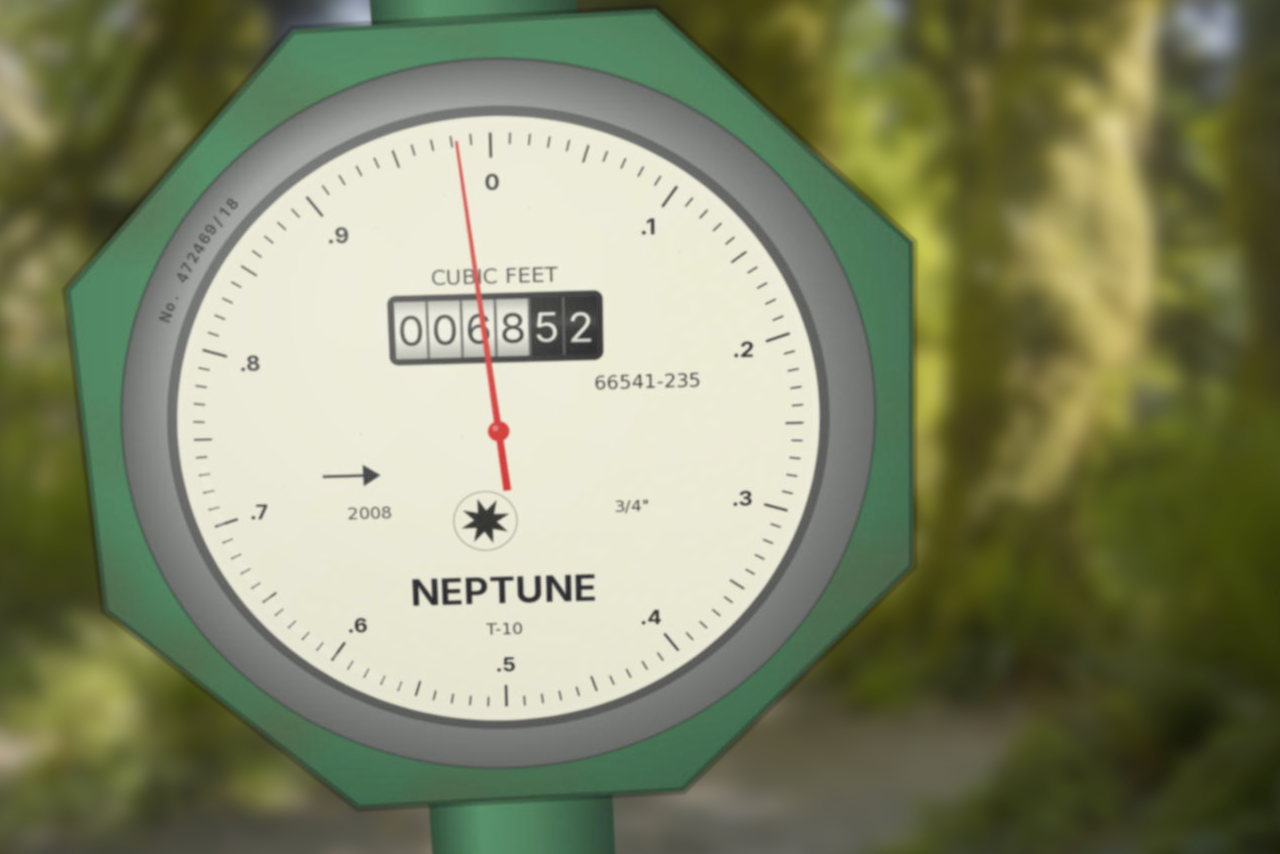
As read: {"value": 6851.98, "unit": "ft³"}
